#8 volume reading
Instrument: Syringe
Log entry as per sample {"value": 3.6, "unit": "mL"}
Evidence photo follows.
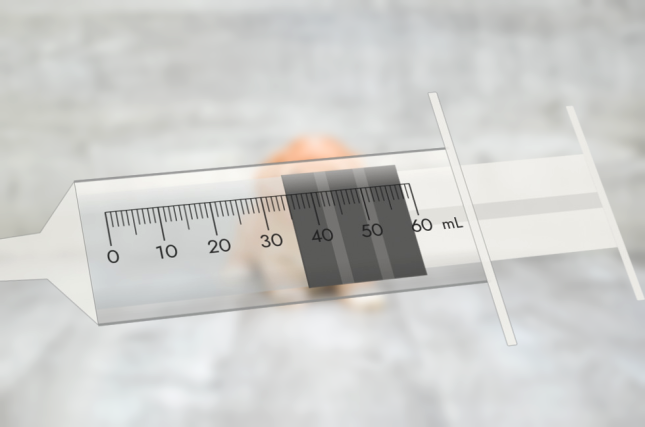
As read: {"value": 35, "unit": "mL"}
